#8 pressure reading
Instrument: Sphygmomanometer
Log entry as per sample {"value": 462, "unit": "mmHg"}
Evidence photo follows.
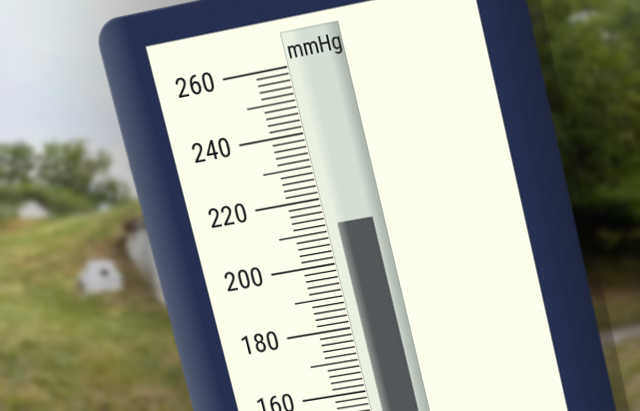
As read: {"value": 212, "unit": "mmHg"}
